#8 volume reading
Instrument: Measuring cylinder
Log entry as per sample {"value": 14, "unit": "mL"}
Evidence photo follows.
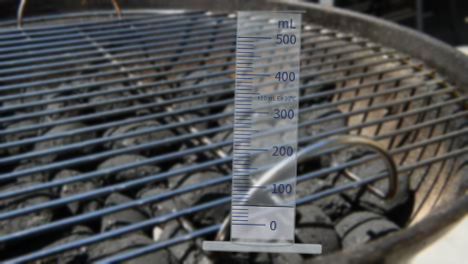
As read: {"value": 50, "unit": "mL"}
